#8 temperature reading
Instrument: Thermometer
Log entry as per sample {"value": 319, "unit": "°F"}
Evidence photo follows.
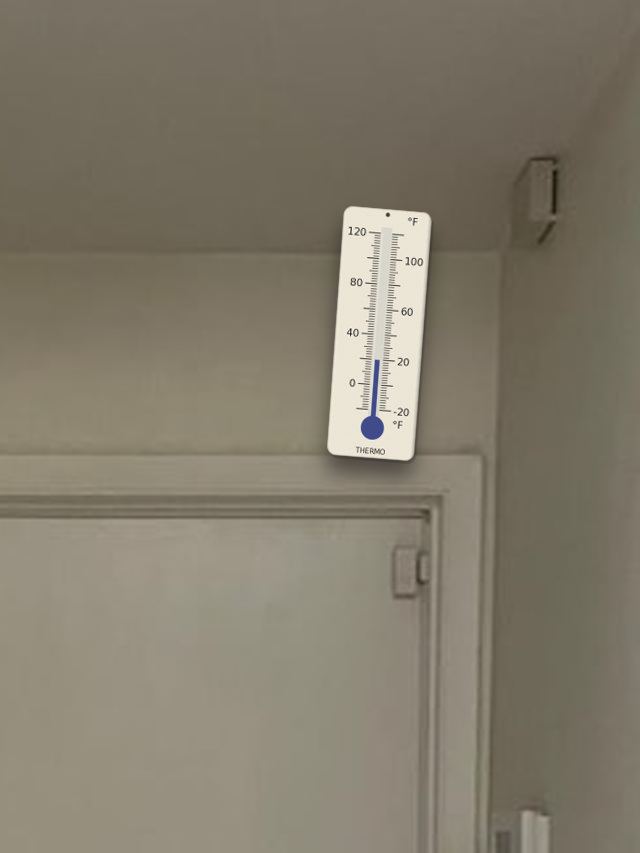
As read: {"value": 20, "unit": "°F"}
